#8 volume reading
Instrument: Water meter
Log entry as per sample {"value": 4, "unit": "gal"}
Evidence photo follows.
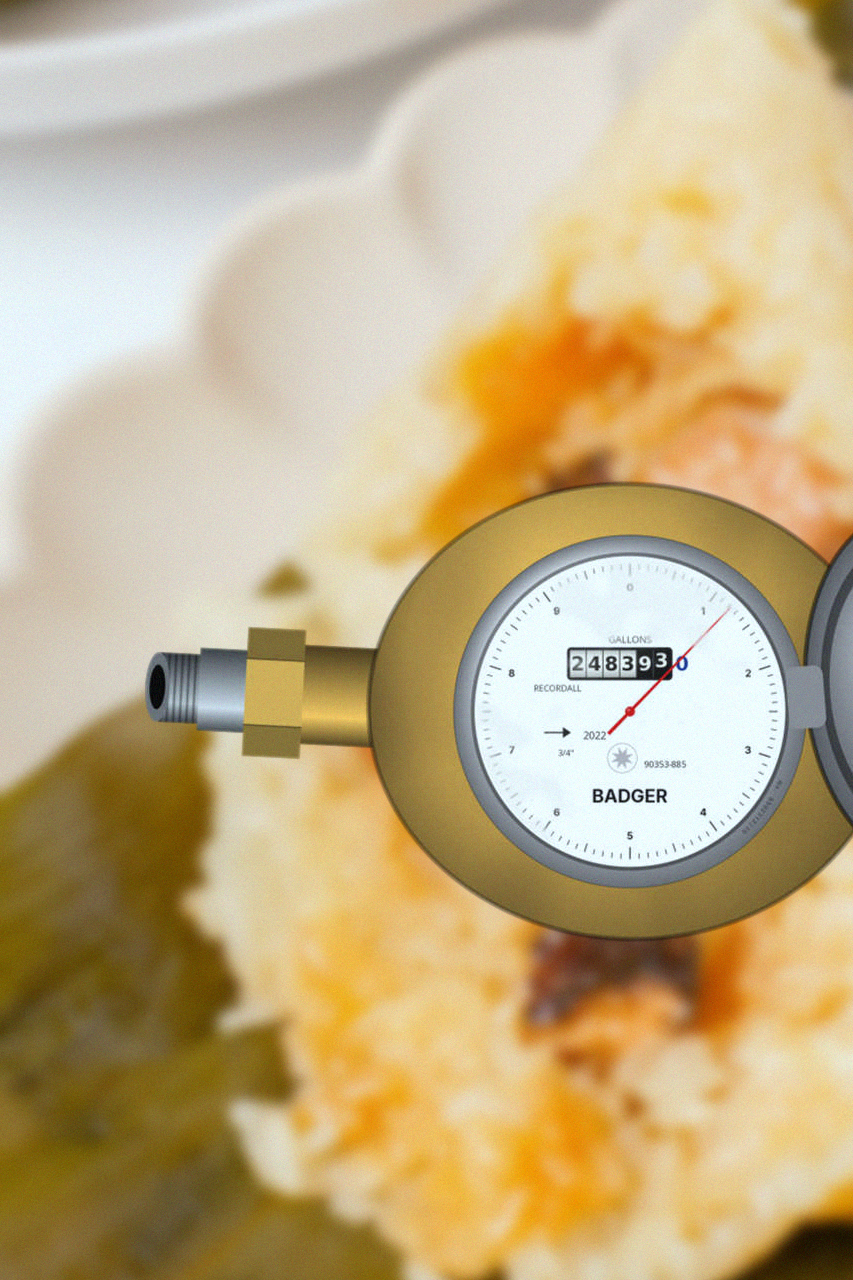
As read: {"value": 2483931.2, "unit": "gal"}
